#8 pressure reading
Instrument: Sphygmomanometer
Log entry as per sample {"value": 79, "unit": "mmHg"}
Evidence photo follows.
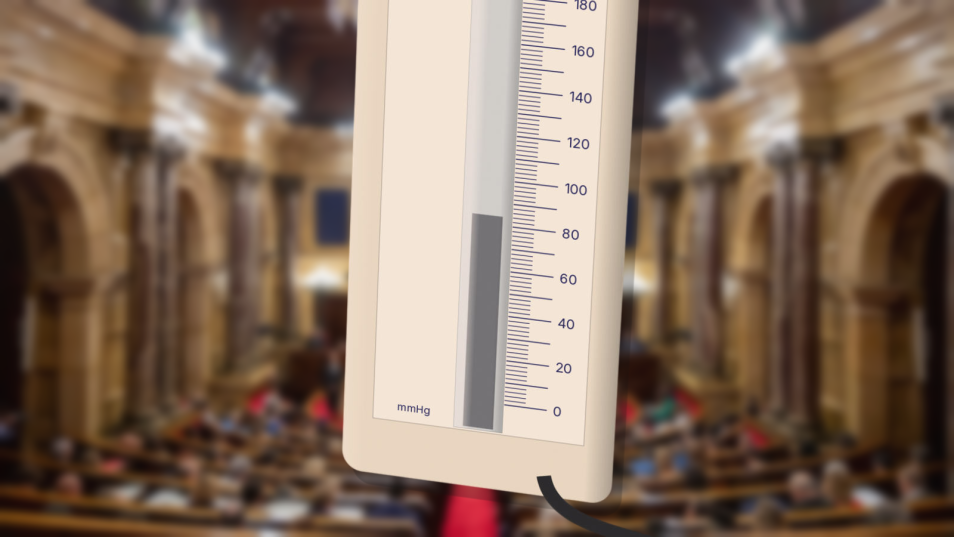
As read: {"value": 84, "unit": "mmHg"}
